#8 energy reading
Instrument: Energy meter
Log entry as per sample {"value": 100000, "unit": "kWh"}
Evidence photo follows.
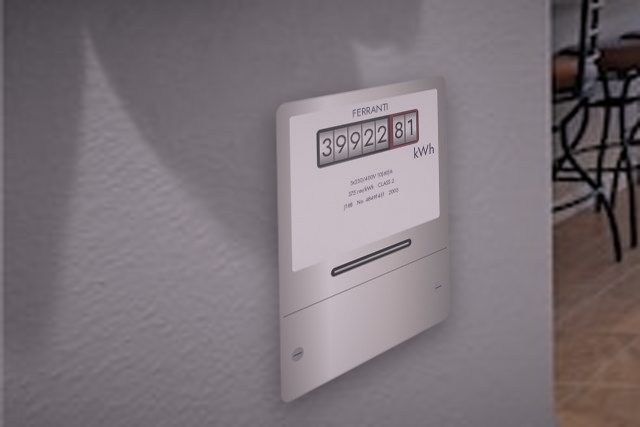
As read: {"value": 39922.81, "unit": "kWh"}
